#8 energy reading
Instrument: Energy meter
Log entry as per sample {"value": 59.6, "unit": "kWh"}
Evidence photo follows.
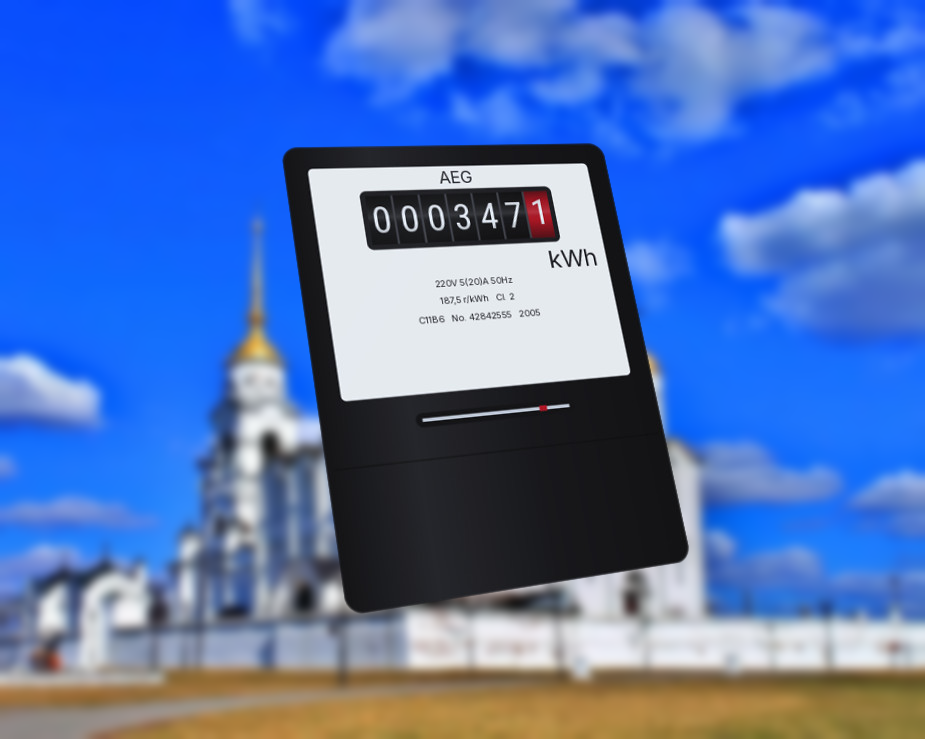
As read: {"value": 347.1, "unit": "kWh"}
